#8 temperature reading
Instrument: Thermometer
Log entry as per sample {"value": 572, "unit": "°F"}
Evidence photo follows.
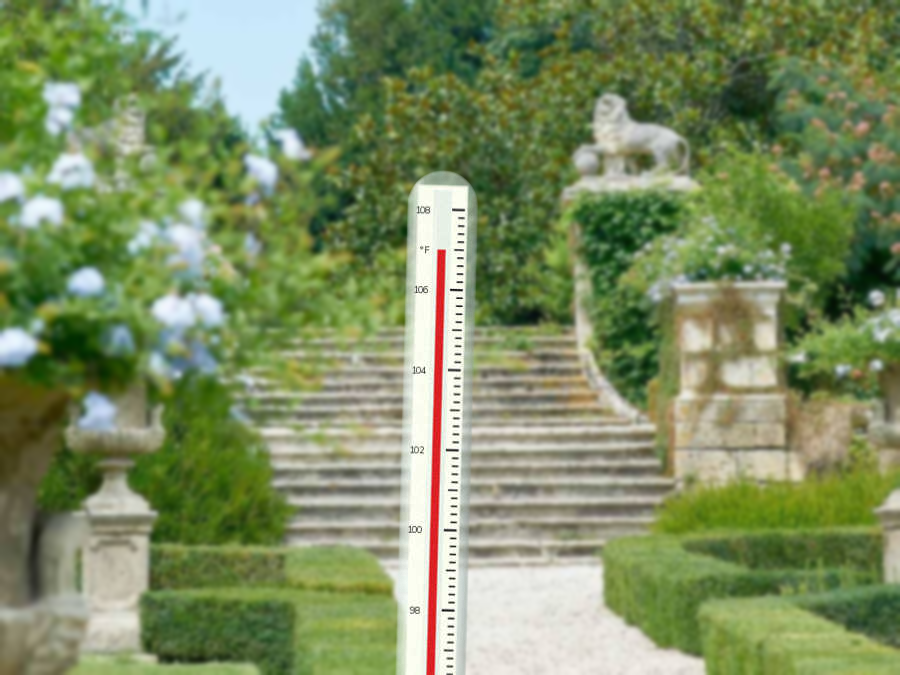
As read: {"value": 107, "unit": "°F"}
